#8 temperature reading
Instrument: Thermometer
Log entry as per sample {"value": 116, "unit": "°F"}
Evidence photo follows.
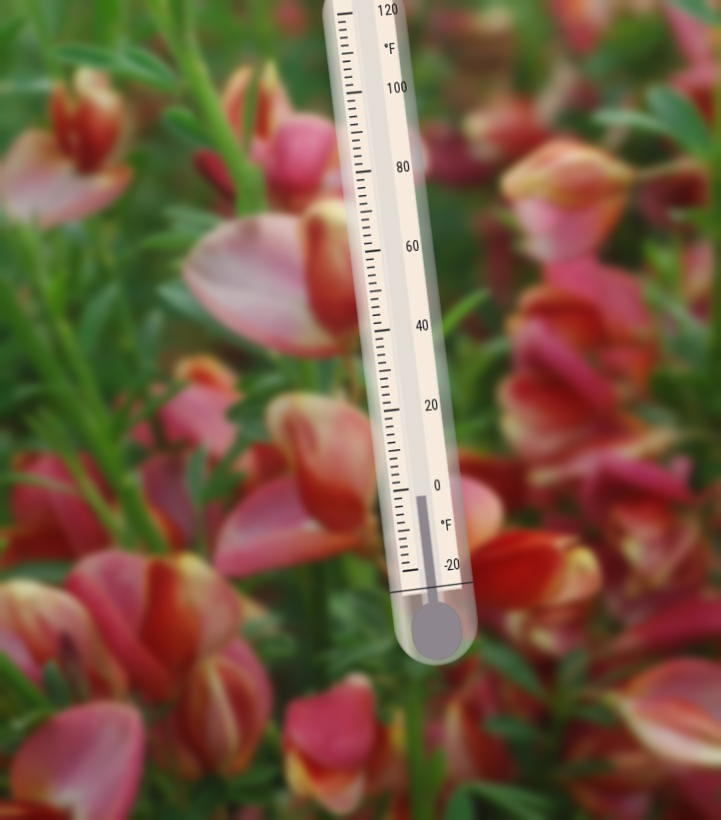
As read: {"value": -2, "unit": "°F"}
